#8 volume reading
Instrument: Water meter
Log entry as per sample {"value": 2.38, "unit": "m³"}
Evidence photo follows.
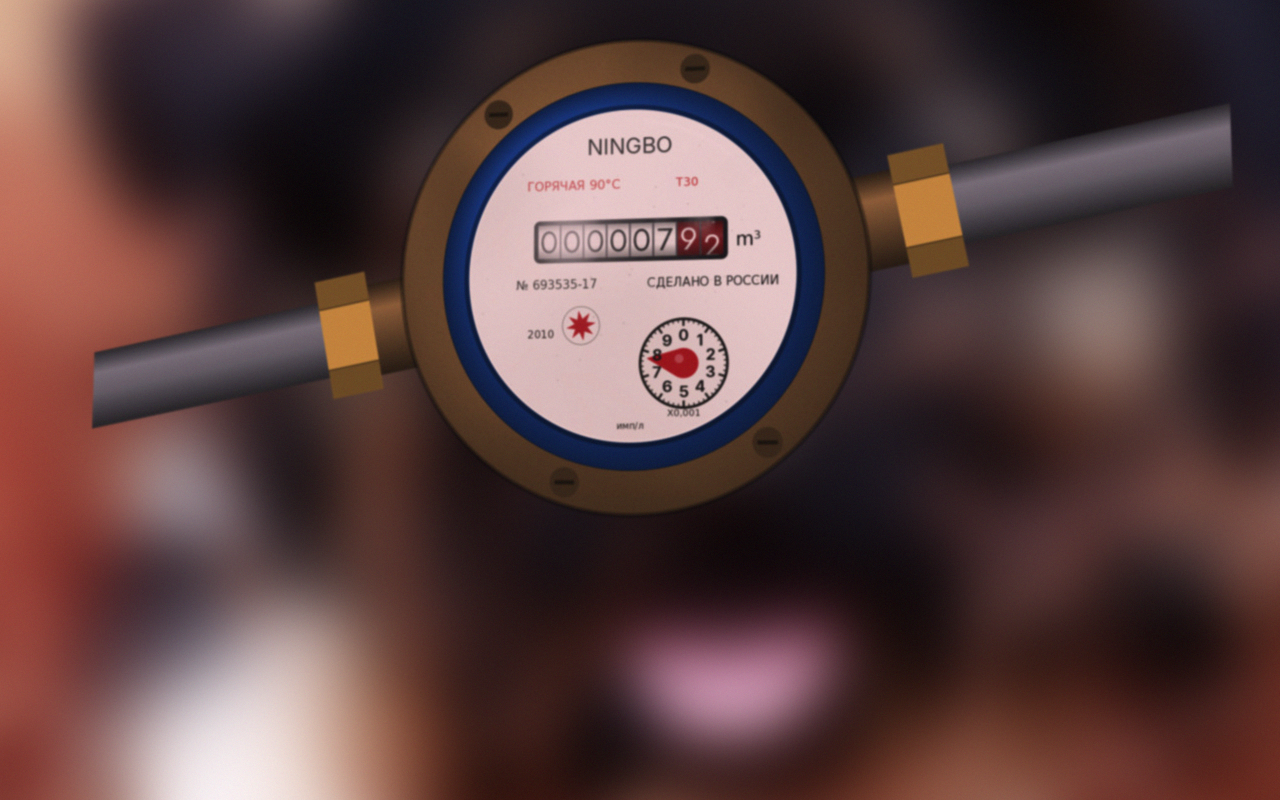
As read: {"value": 7.917, "unit": "m³"}
